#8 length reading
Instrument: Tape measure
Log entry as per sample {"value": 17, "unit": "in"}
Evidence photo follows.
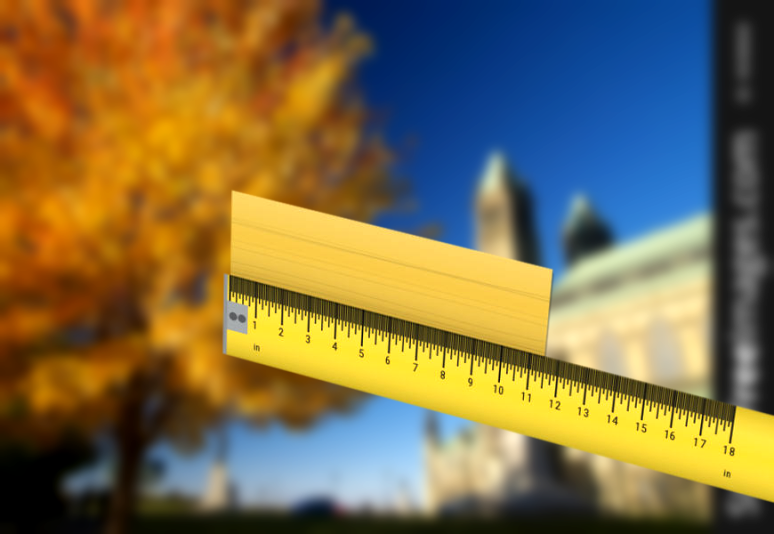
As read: {"value": 11.5, "unit": "in"}
